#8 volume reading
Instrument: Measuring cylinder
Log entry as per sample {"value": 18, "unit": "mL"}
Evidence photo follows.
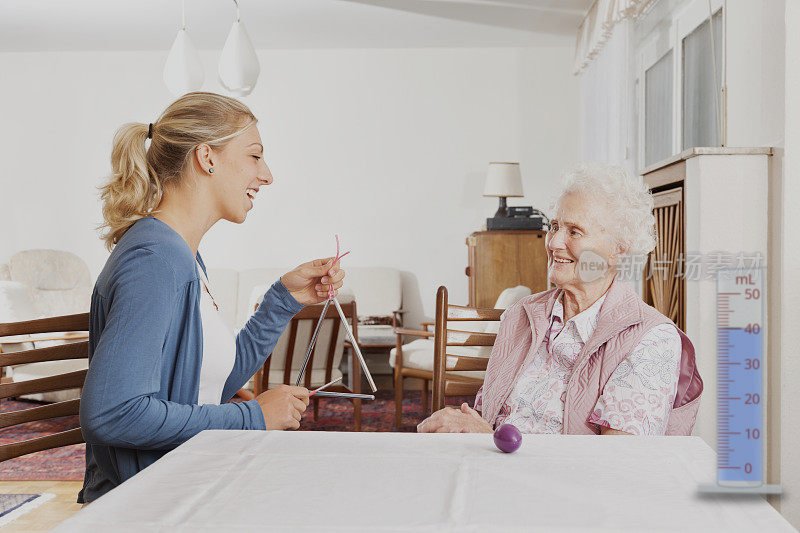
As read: {"value": 40, "unit": "mL"}
